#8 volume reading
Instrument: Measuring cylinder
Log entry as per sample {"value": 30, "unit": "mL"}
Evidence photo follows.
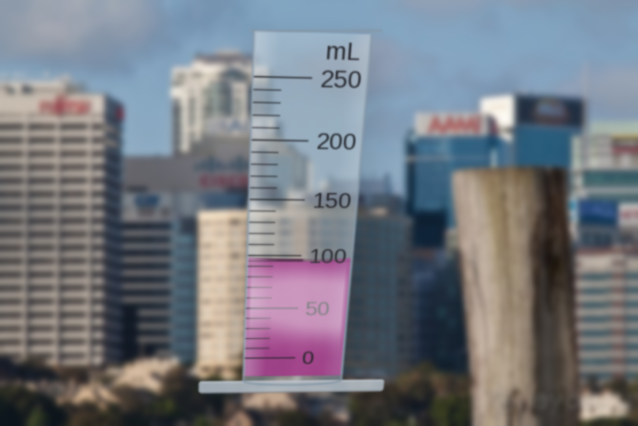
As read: {"value": 95, "unit": "mL"}
